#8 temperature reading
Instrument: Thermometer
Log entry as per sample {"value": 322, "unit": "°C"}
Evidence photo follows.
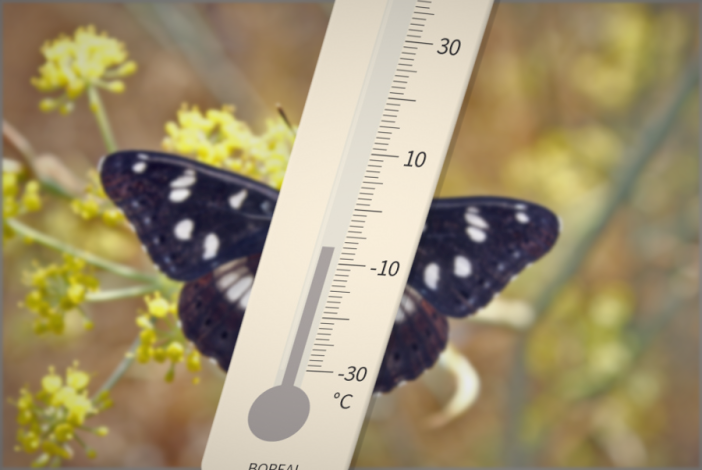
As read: {"value": -7, "unit": "°C"}
